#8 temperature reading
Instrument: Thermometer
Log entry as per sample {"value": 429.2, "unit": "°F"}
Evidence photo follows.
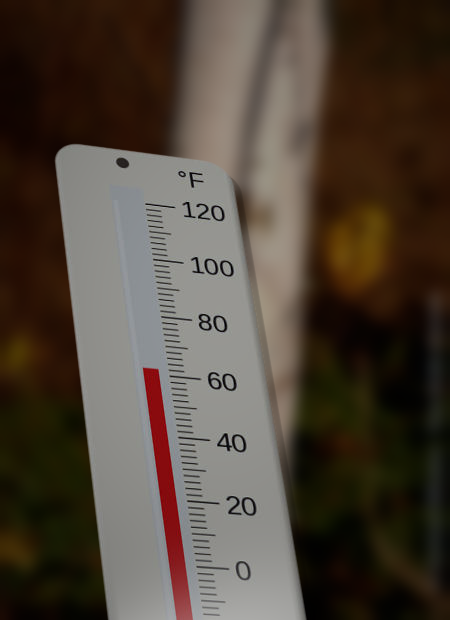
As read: {"value": 62, "unit": "°F"}
